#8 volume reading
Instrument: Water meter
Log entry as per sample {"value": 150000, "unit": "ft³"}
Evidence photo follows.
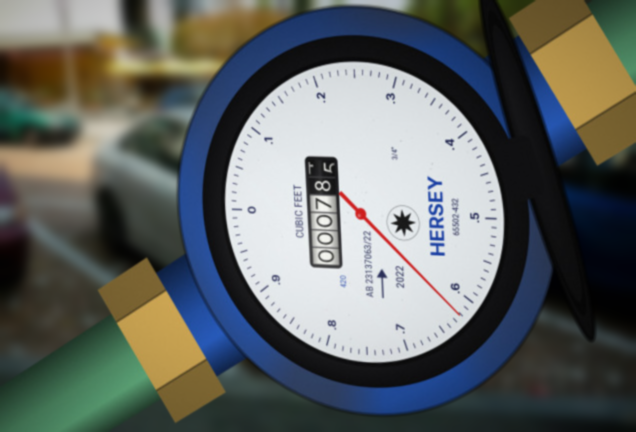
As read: {"value": 784.62, "unit": "ft³"}
